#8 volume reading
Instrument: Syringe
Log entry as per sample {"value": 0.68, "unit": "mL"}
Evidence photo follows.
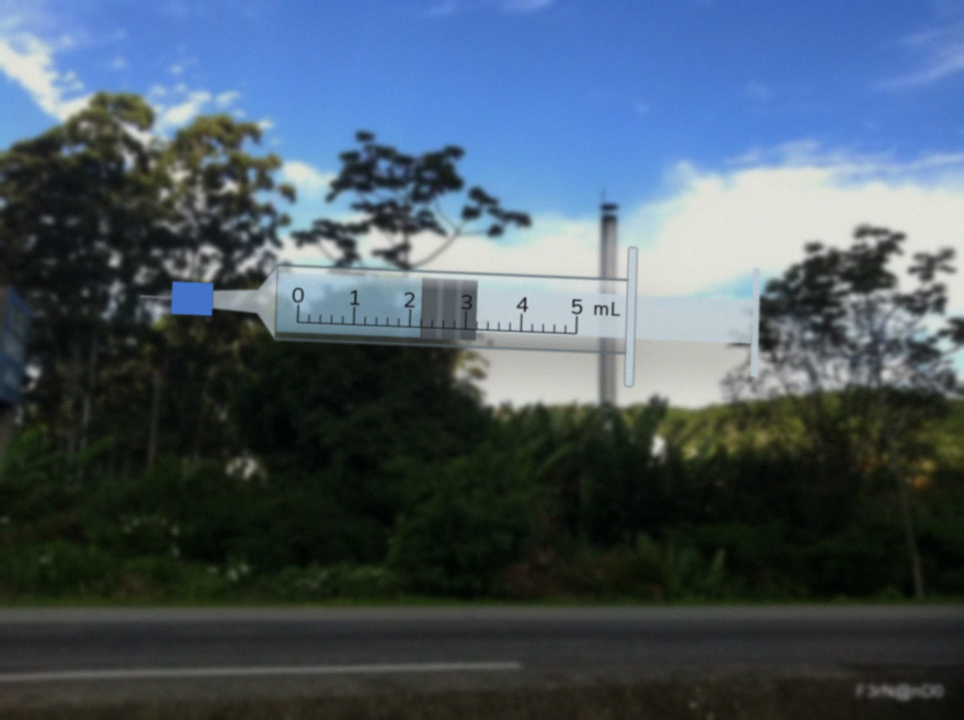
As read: {"value": 2.2, "unit": "mL"}
